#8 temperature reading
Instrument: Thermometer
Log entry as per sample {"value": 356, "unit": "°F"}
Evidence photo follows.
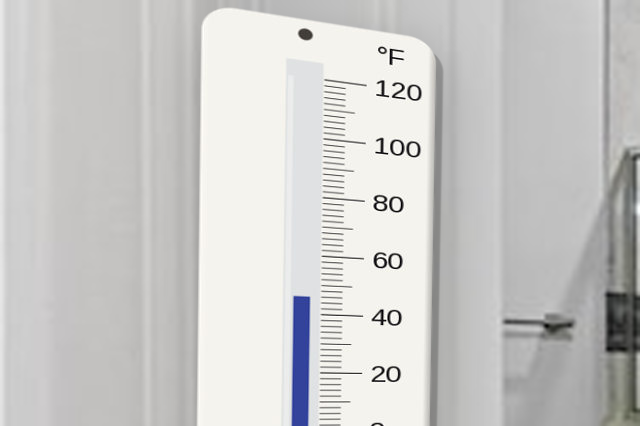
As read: {"value": 46, "unit": "°F"}
